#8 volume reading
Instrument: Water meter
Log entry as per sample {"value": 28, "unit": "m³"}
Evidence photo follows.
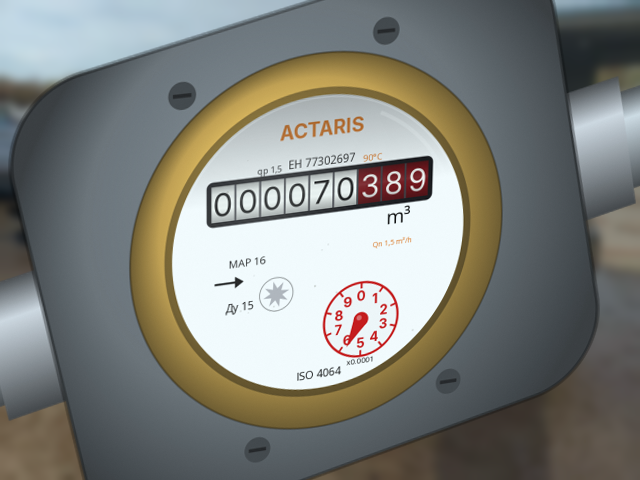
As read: {"value": 70.3895, "unit": "m³"}
